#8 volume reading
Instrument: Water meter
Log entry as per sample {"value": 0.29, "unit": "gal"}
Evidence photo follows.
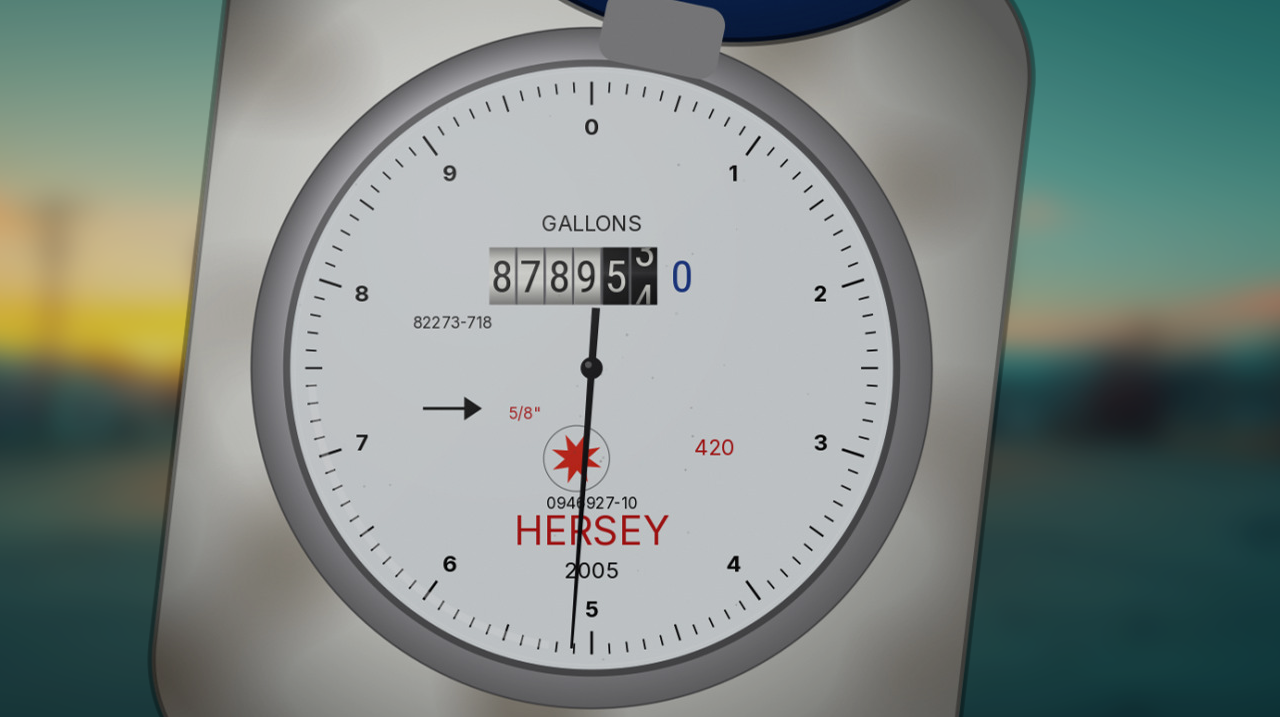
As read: {"value": 8789535.1, "unit": "gal"}
